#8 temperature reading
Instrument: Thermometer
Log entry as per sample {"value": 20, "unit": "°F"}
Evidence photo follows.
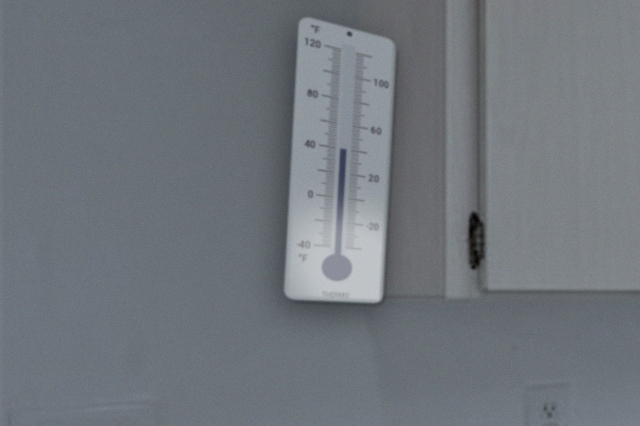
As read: {"value": 40, "unit": "°F"}
